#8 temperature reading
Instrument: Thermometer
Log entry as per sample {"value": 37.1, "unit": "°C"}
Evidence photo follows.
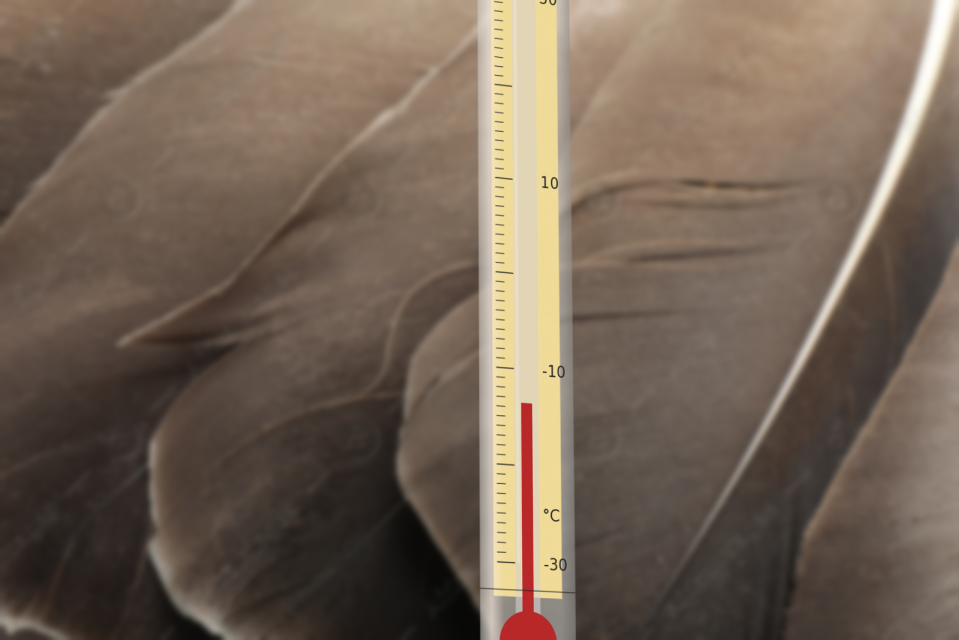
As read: {"value": -13.5, "unit": "°C"}
